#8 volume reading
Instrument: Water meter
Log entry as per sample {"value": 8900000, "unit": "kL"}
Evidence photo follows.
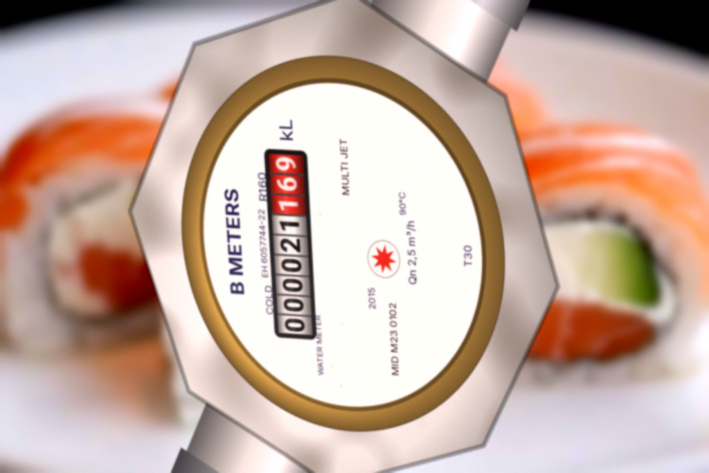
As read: {"value": 21.169, "unit": "kL"}
